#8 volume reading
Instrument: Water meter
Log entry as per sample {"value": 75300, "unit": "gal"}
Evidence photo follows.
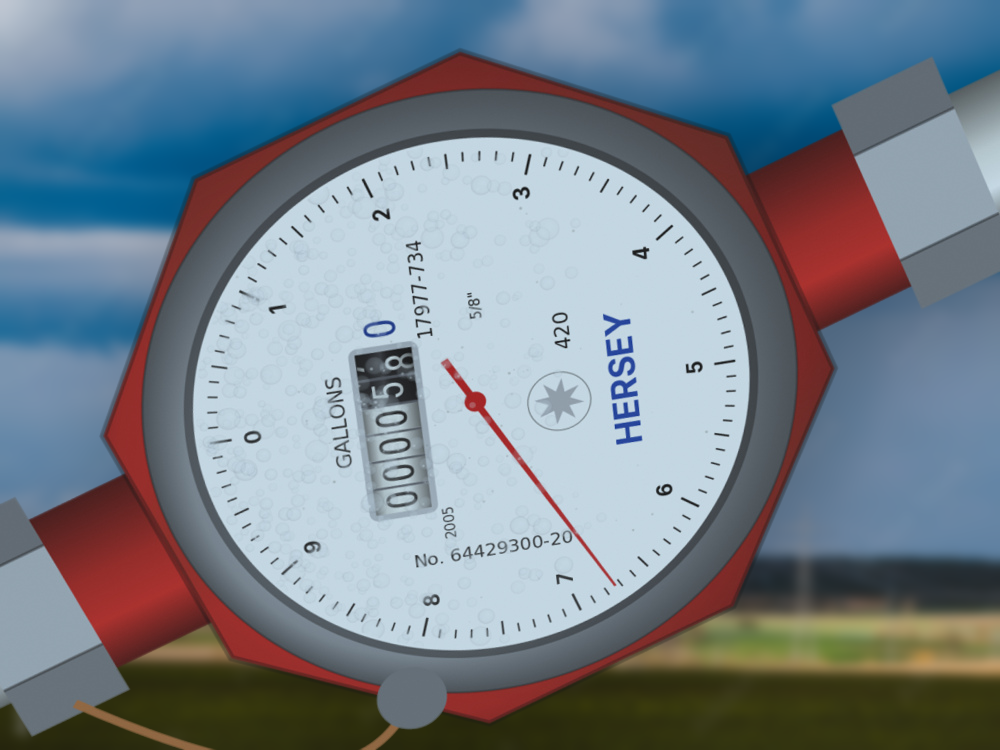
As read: {"value": 576.7, "unit": "gal"}
